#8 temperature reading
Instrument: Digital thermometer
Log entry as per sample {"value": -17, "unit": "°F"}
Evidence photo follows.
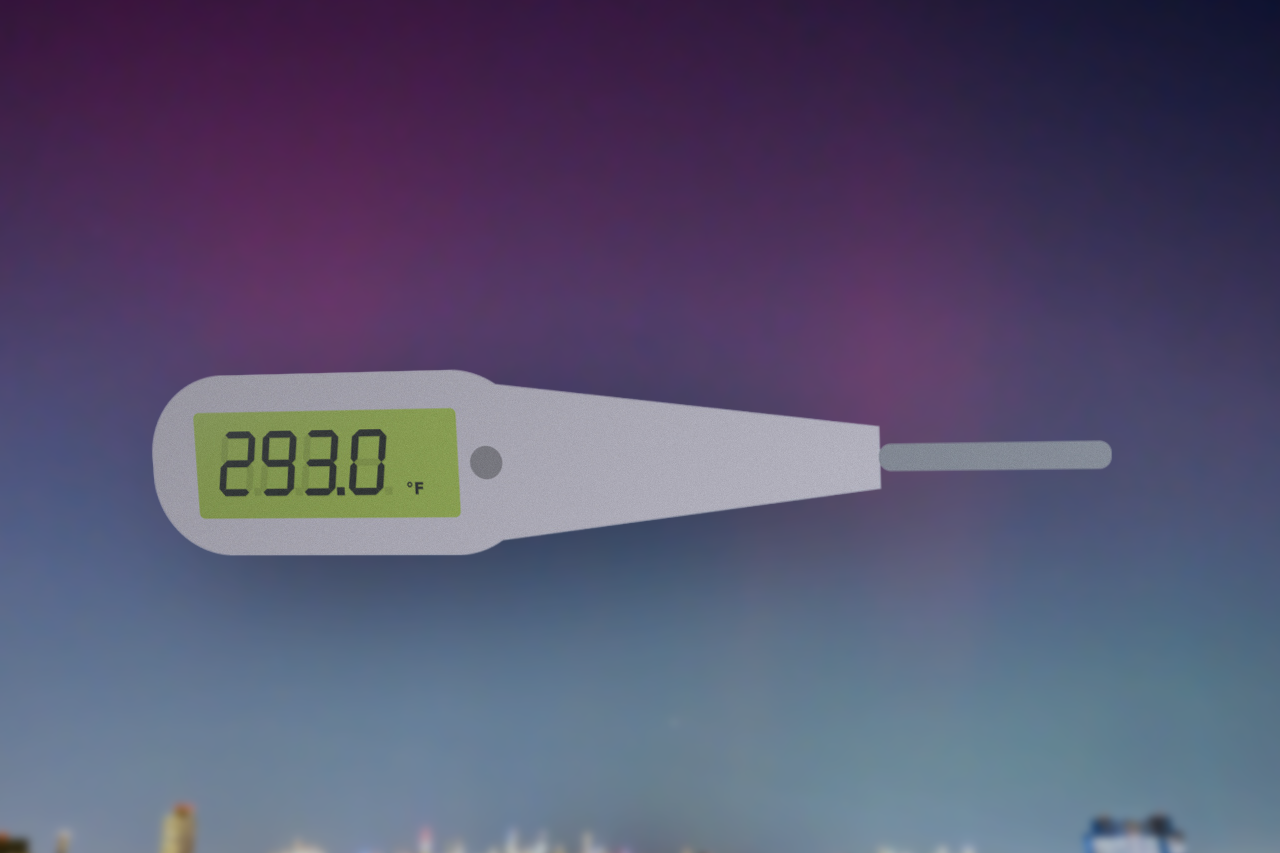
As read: {"value": 293.0, "unit": "°F"}
